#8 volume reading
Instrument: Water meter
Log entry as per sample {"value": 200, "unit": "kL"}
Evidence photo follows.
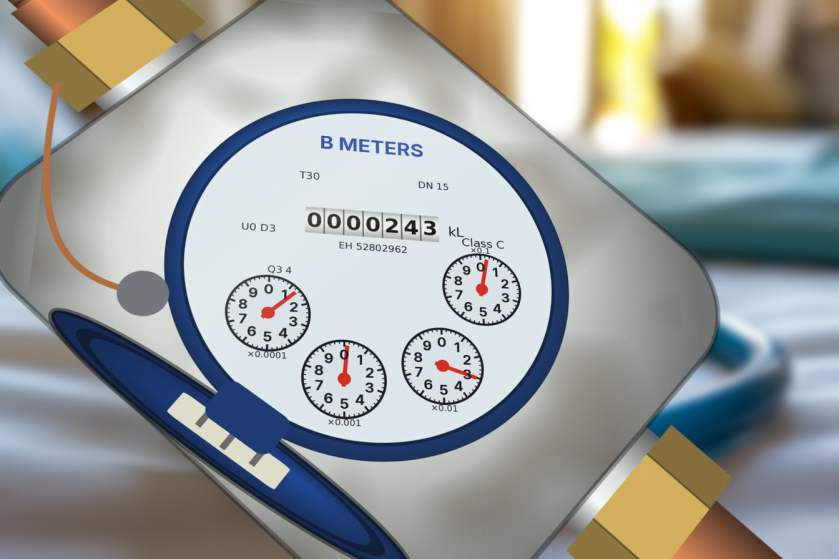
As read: {"value": 243.0301, "unit": "kL"}
